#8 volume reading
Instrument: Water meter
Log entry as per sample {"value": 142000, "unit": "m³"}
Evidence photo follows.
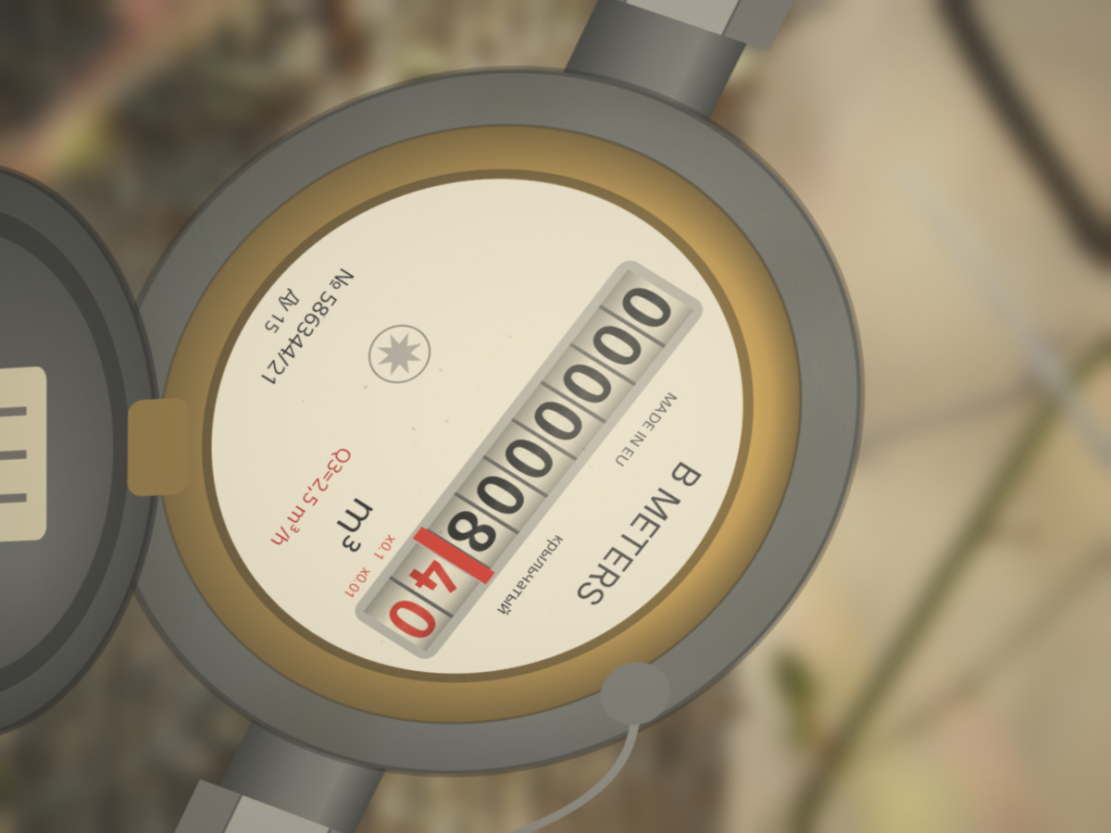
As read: {"value": 8.40, "unit": "m³"}
